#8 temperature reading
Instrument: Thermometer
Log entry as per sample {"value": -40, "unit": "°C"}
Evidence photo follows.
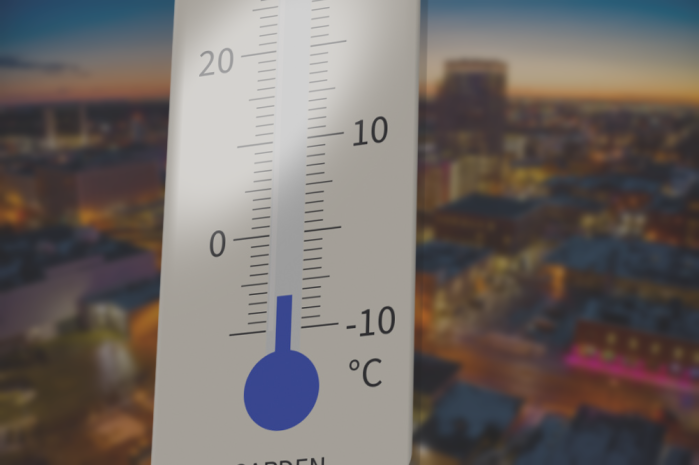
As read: {"value": -6.5, "unit": "°C"}
